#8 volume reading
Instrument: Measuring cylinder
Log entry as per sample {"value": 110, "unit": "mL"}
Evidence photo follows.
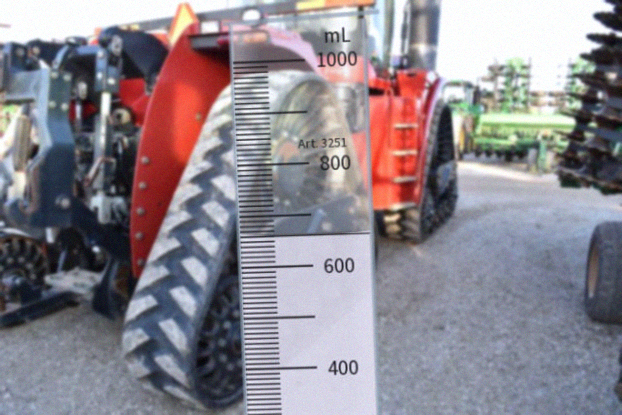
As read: {"value": 660, "unit": "mL"}
